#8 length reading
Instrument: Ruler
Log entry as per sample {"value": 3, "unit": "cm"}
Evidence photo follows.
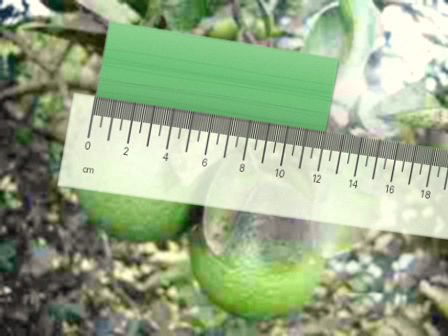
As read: {"value": 12, "unit": "cm"}
